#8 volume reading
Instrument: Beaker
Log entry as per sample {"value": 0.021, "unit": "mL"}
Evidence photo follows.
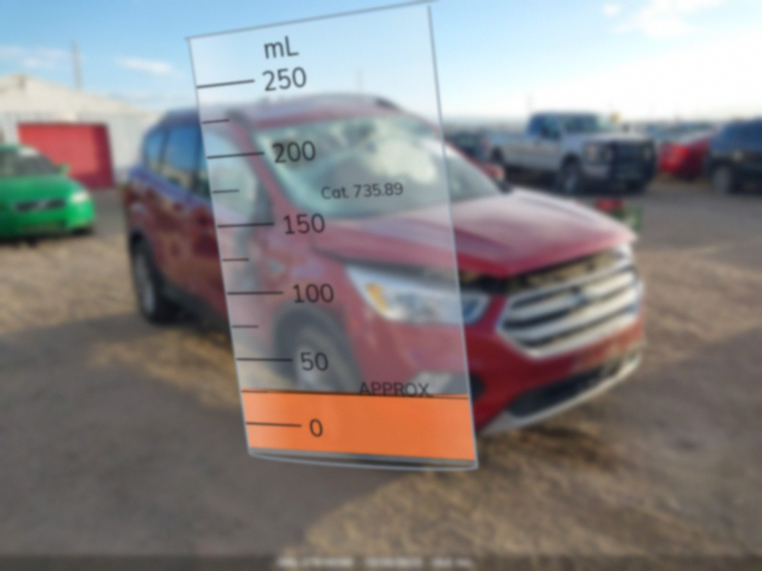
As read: {"value": 25, "unit": "mL"}
